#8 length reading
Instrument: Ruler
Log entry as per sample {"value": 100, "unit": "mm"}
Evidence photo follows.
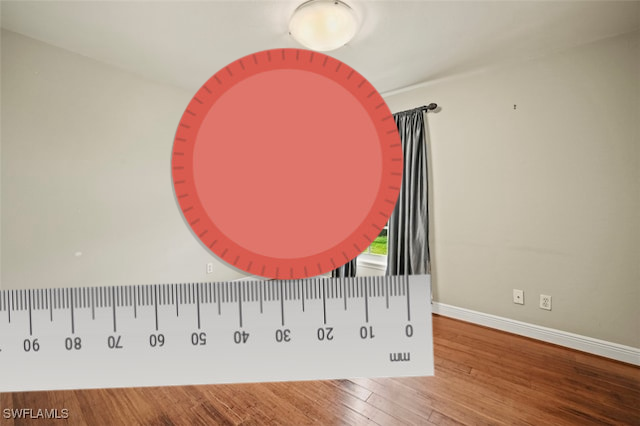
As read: {"value": 55, "unit": "mm"}
